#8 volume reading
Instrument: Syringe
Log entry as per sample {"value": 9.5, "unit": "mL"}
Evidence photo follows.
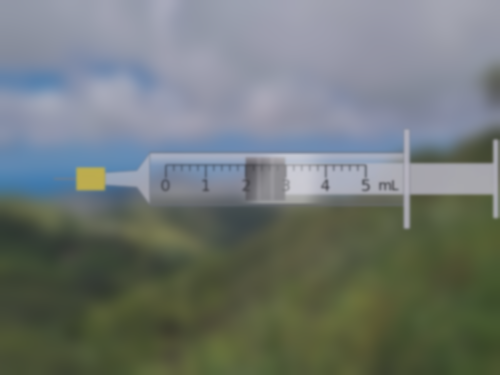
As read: {"value": 2, "unit": "mL"}
